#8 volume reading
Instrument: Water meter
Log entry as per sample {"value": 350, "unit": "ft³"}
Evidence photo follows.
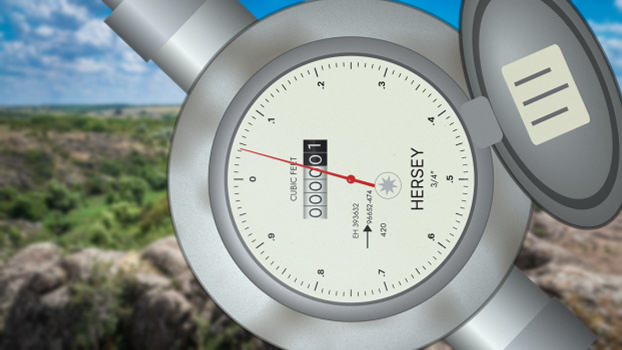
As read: {"value": 1.04, "unit": "ft³"}
